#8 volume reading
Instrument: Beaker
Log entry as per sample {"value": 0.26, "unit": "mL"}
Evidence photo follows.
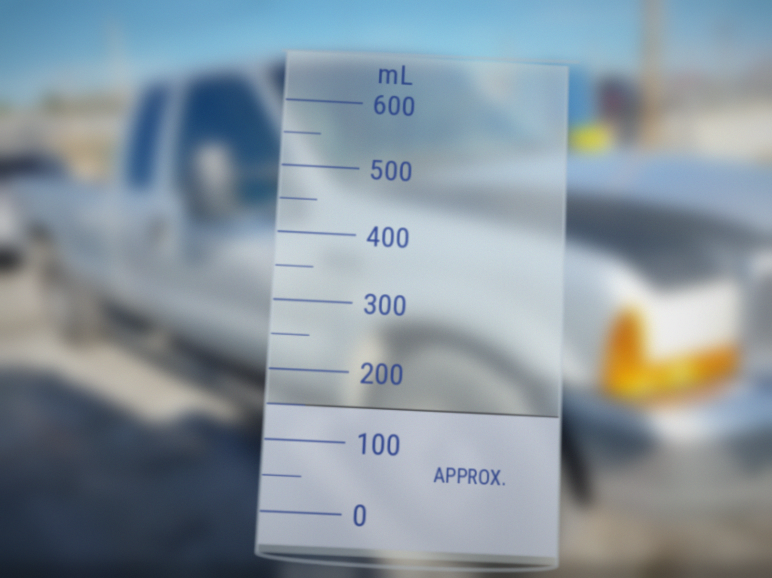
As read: {"value": 150, "unit": "mL"}
